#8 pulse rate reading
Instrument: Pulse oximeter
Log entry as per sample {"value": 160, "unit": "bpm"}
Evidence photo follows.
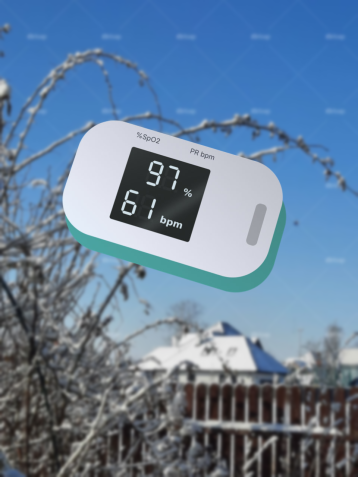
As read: {"value": 61, "unit": "bpm"}
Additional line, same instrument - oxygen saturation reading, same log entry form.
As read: {"value": 97, "unit": "%"}
